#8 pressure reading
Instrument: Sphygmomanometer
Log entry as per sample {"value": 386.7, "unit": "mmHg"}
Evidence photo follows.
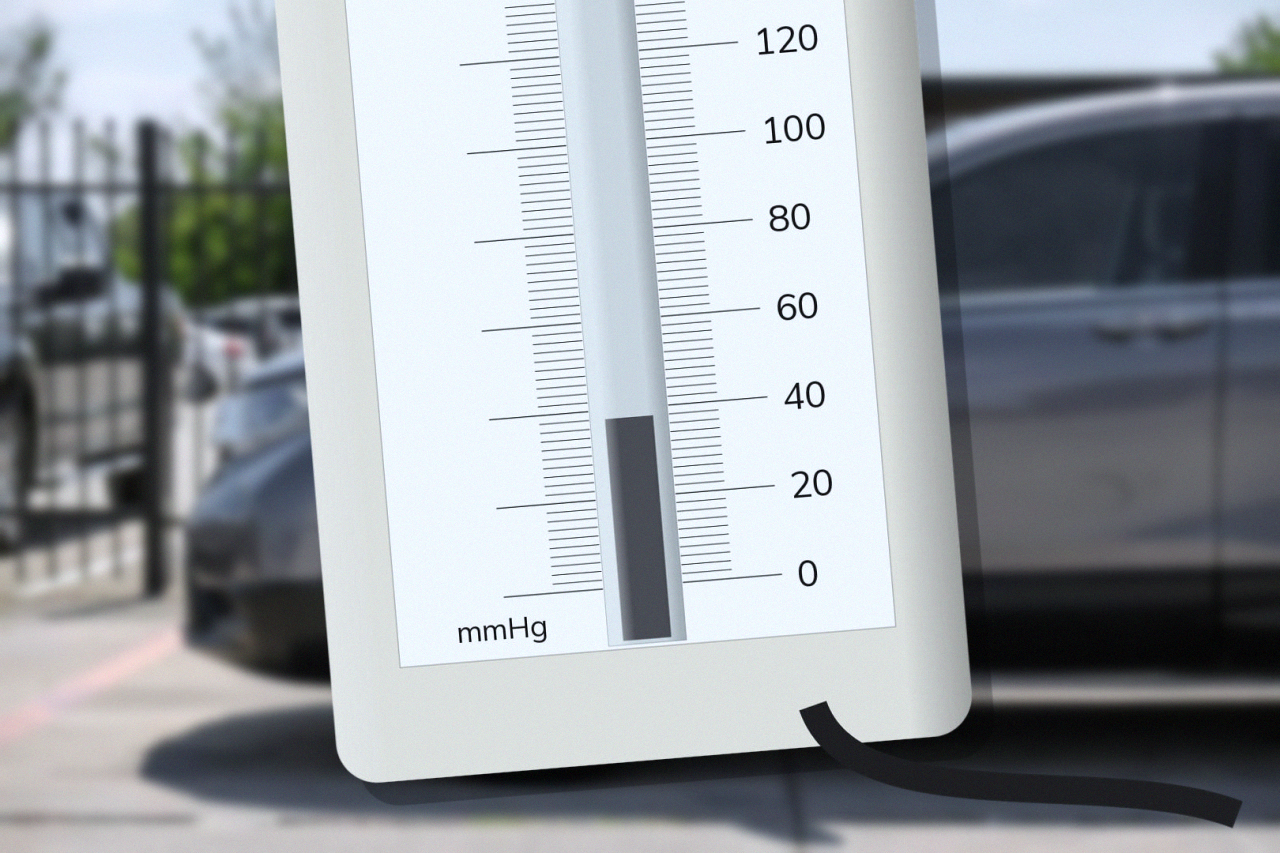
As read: {"value": 38, "unit": "mmHg"}
